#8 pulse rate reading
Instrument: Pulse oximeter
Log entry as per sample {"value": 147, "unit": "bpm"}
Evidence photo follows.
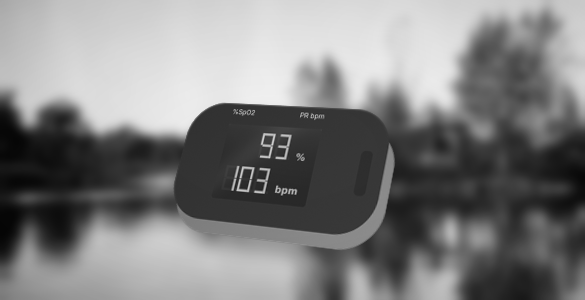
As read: {"value": 103, "unit": "bpm"}
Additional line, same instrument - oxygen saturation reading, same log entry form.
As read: {"value": 93, "unit": "%"}
